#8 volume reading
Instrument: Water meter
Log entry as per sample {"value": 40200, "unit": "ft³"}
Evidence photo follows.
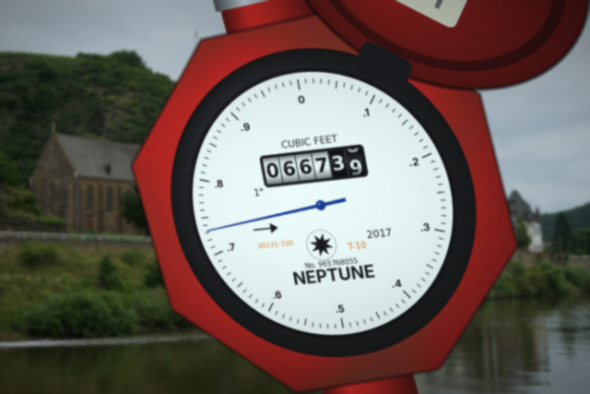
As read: {"value": 66738.73, "unit": "ft³"}
